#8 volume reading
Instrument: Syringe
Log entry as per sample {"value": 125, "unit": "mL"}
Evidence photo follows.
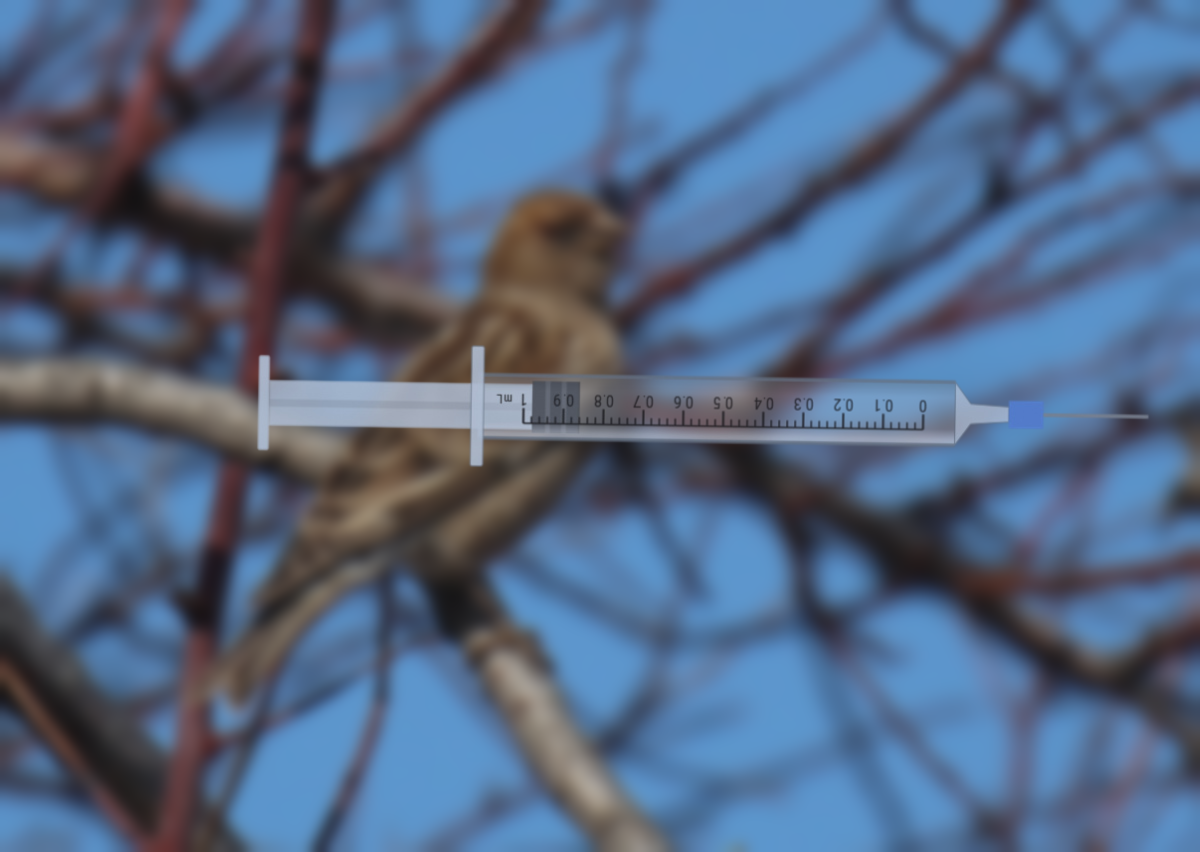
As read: {"value": 0.86, "unit": "mL"}
